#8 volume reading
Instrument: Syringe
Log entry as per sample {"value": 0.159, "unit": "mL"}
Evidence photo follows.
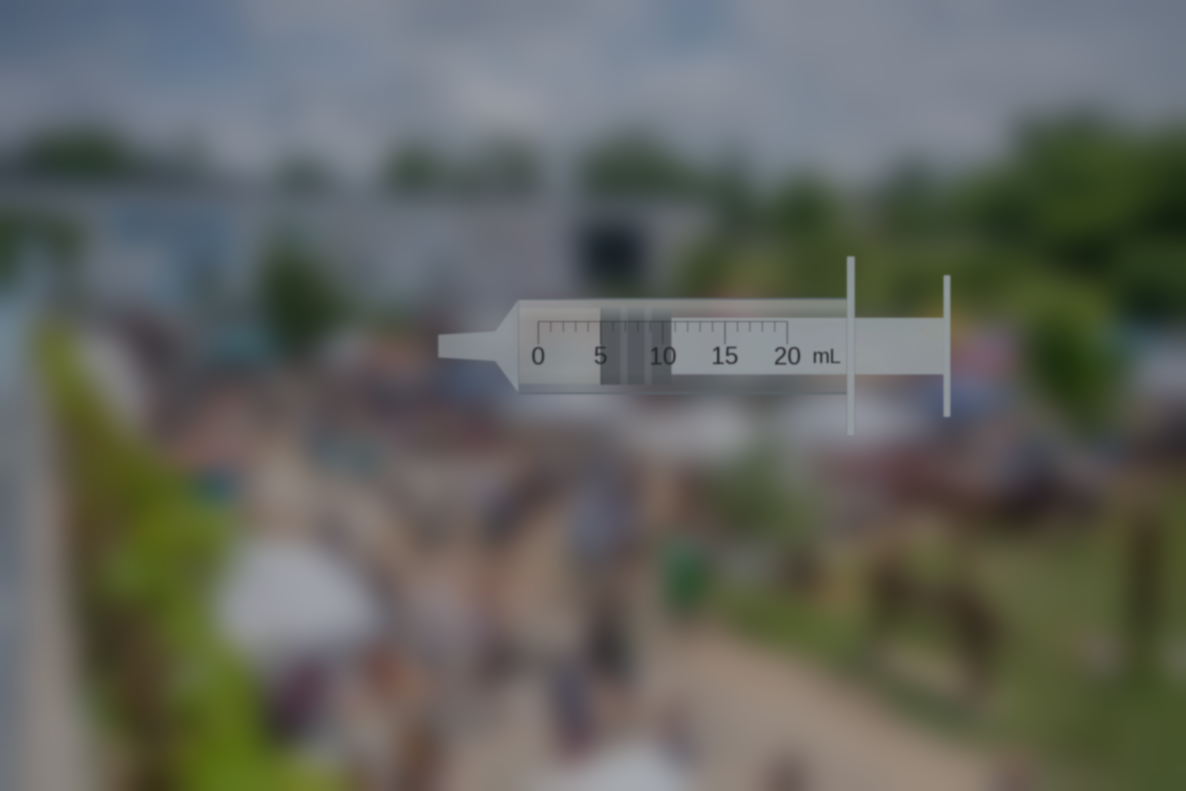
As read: {"value": 5, "unit": "mL"}
